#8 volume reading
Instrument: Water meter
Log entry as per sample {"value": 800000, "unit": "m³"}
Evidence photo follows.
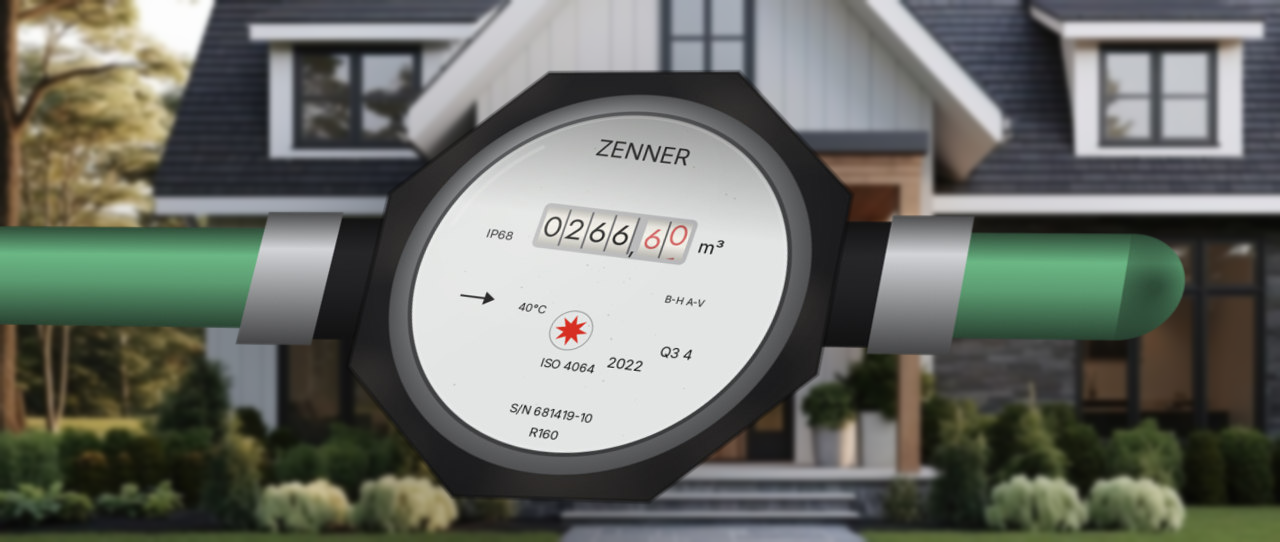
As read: {"value": 266.60, "unit": "m³"}
